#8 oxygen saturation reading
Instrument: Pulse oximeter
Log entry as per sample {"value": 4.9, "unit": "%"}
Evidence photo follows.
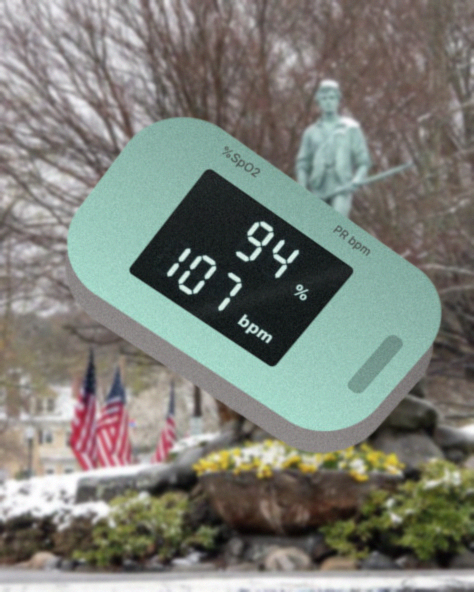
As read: {"value": 94, "unit": "%"}
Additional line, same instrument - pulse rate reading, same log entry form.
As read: {"value": 107, "unit": "bpm"}
